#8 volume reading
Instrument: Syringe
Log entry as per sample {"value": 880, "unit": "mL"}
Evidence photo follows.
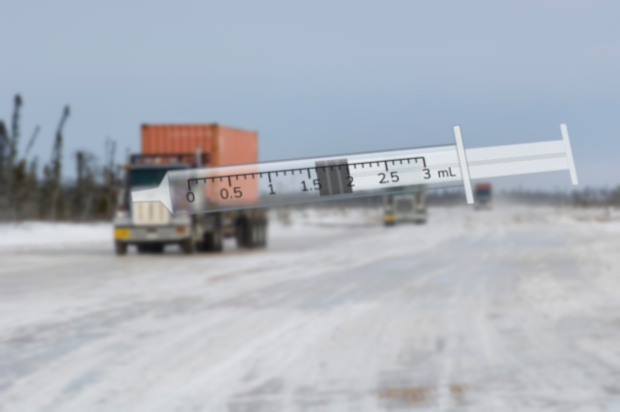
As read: {"value": 1.6, "unit": "mL"}
